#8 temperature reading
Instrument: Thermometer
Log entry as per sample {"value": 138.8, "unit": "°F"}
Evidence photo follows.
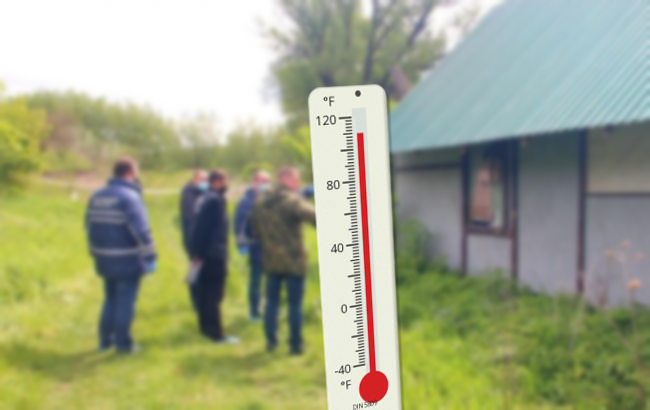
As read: {"value": 110, "unit": "°F"}
